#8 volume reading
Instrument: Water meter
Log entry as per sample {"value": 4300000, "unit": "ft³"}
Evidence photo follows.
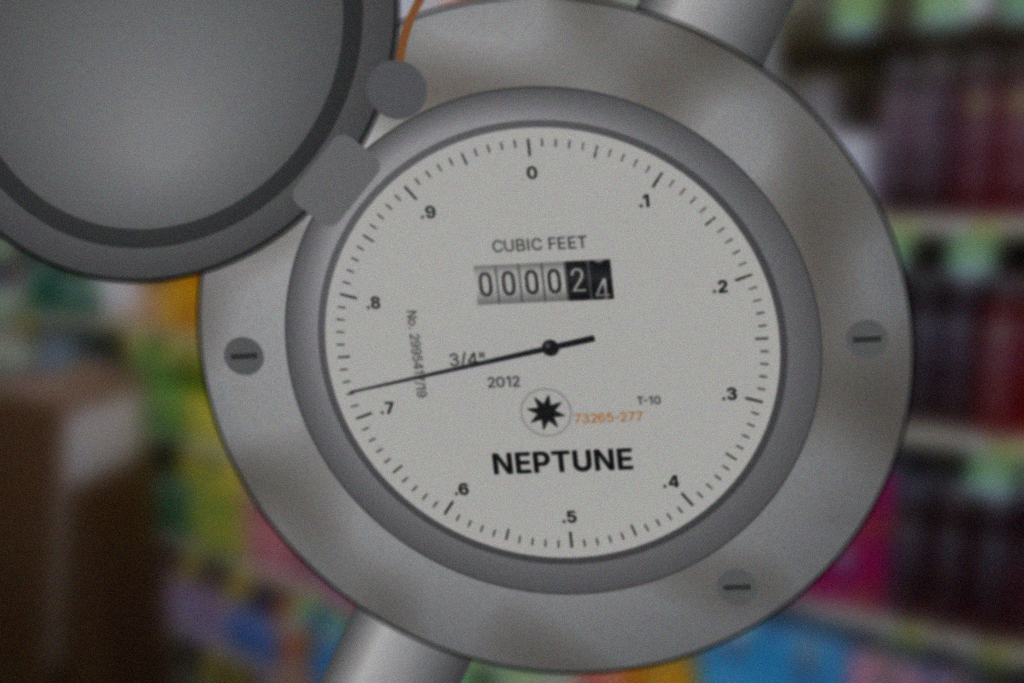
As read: {"value": 23.72, "unit": "ft³"}
